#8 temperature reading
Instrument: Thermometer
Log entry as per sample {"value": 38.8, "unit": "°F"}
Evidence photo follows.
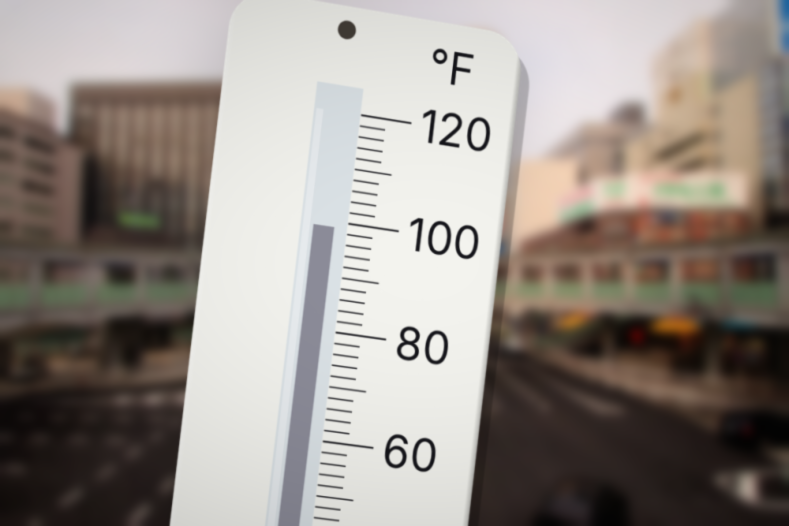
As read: {"value": 99, "unit": "°F"}
